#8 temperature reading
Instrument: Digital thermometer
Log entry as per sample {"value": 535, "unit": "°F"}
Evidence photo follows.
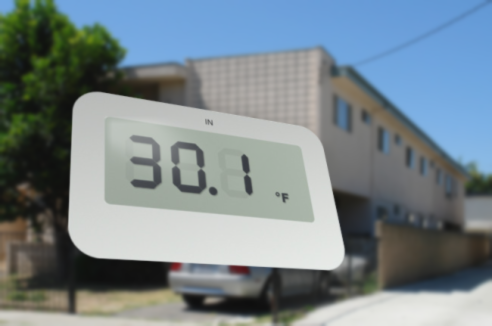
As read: {"value": 30.1, "unit": "°F"}
